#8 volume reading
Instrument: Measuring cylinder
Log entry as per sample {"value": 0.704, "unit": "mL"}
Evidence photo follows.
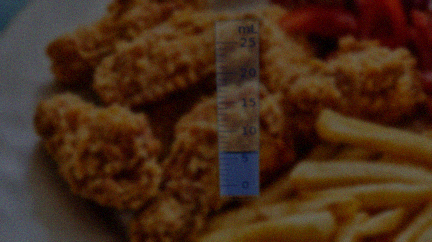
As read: {"value": 6, "unit": "mL"}
